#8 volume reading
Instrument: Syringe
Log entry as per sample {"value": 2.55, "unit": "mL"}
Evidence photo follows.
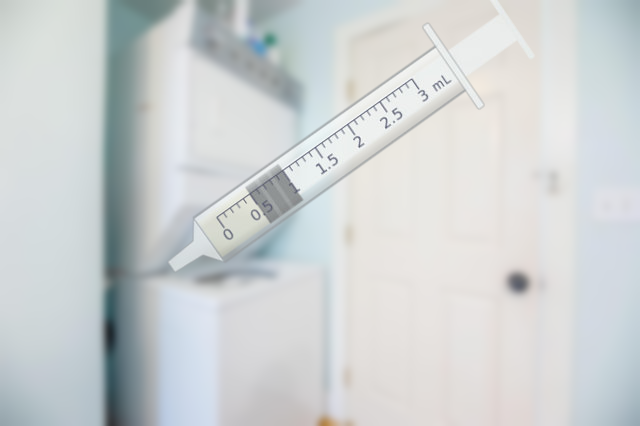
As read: {"value": 0.5, "unit": "mL"}
